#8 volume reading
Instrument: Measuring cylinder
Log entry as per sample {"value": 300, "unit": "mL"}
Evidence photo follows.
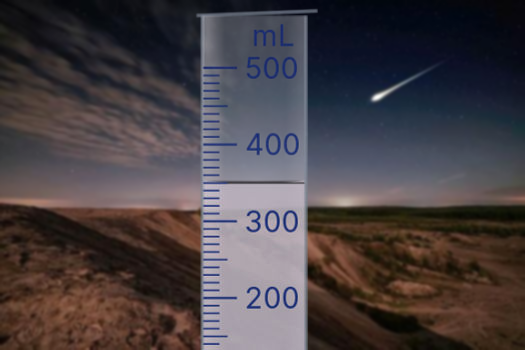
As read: {"value": 350, "unit": "mL"}
